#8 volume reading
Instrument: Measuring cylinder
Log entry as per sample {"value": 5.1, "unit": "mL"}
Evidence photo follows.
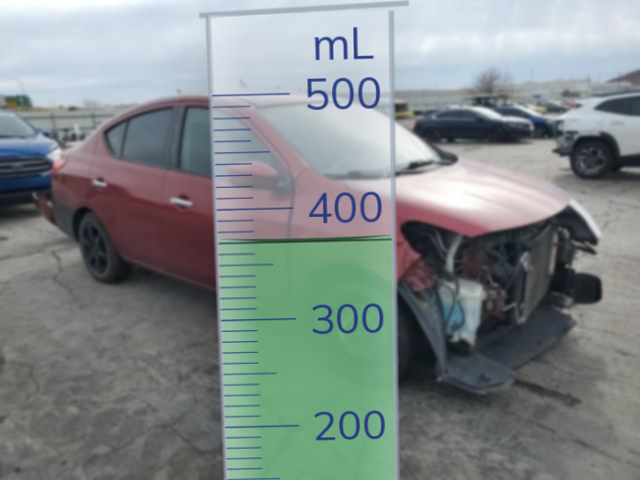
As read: {"value": 370, "unit": "mL"}
